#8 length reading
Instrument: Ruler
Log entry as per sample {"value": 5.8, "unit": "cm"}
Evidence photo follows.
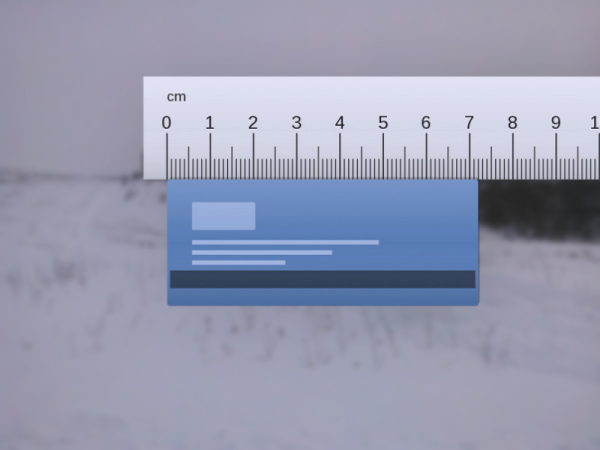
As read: {"value": 7.2, "unit": "cm"}
